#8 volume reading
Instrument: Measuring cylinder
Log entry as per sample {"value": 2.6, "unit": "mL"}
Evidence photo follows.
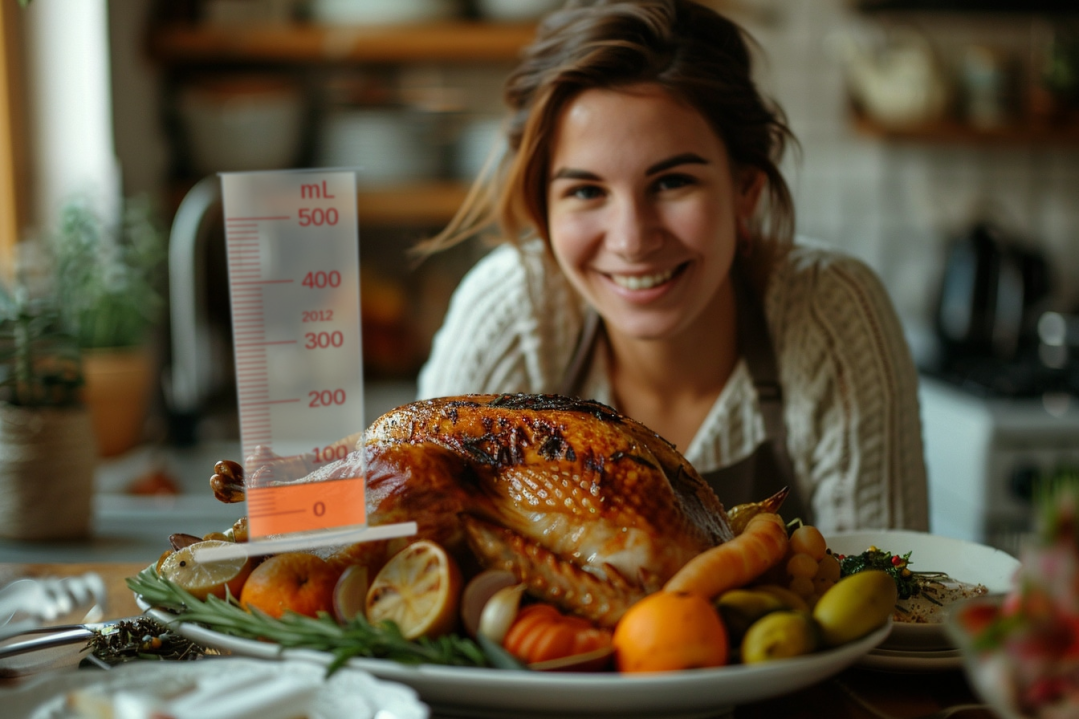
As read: {"value": 50, "unit": "mL"}
